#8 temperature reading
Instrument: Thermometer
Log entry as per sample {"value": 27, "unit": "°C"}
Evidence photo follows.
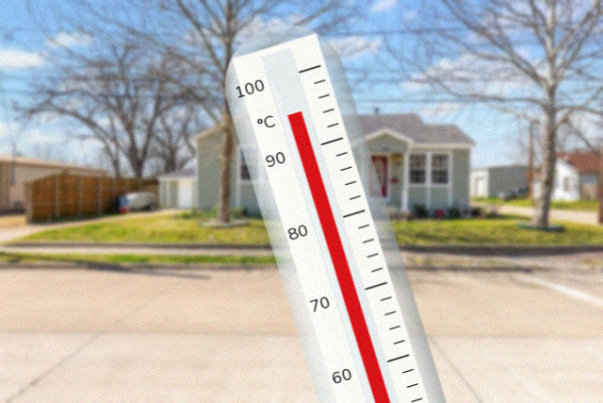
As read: {"value": 95, "unit": "°C"}
